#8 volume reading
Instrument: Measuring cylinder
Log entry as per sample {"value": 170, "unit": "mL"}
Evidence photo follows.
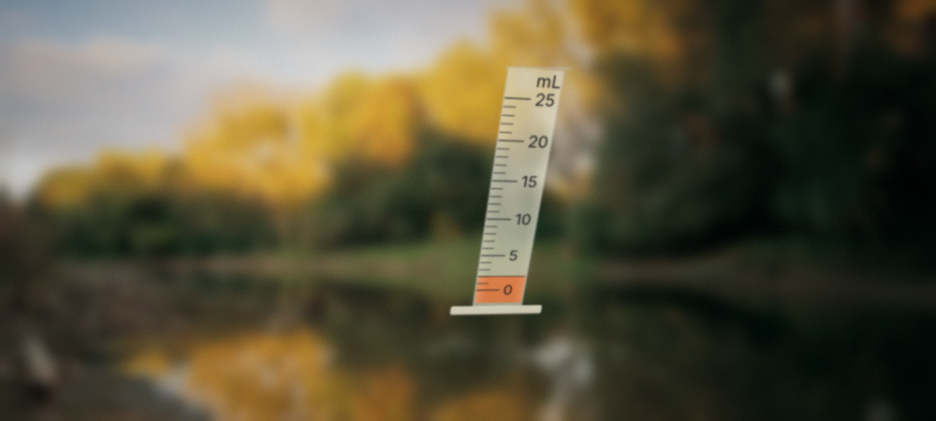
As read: {"value": 2, "unit": "mL"}
